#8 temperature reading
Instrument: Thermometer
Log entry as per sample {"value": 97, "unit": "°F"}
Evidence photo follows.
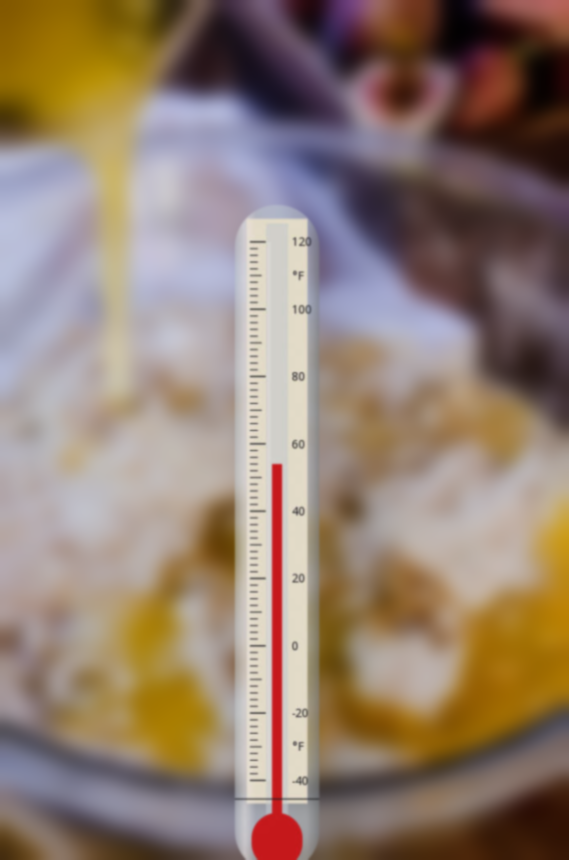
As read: {"value": 54, "unit": "°F"}
